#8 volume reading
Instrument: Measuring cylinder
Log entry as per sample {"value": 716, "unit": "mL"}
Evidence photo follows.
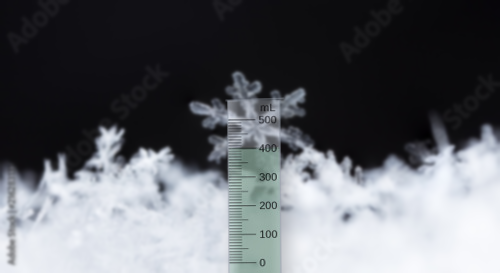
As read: {"value": 400, "unit": "mL"}
